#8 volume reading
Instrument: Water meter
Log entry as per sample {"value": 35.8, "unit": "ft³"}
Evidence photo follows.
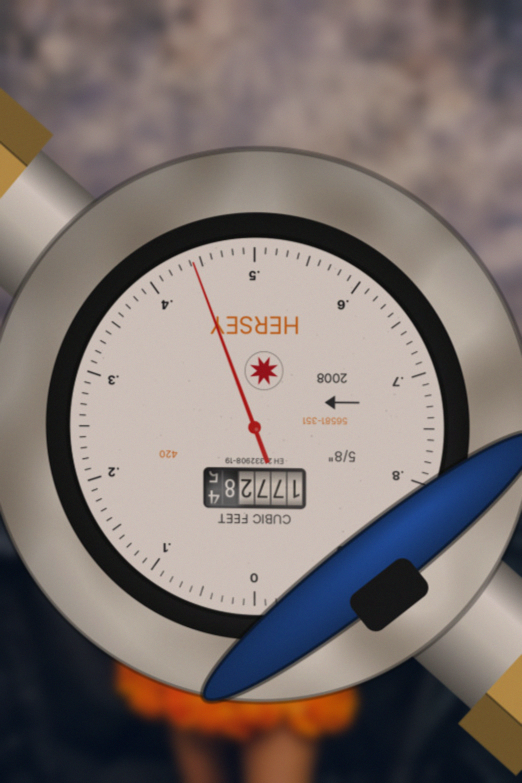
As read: {"value": 177284.44, "unit": "ft³"}
